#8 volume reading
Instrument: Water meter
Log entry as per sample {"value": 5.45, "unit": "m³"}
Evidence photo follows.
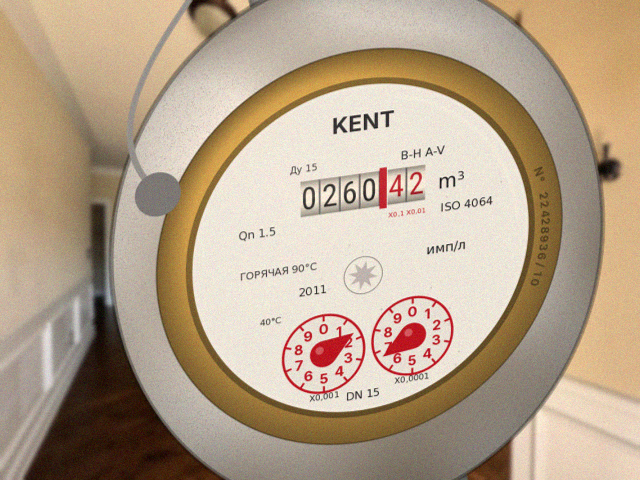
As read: {"value": 260.4216, "unit": "m³"}
